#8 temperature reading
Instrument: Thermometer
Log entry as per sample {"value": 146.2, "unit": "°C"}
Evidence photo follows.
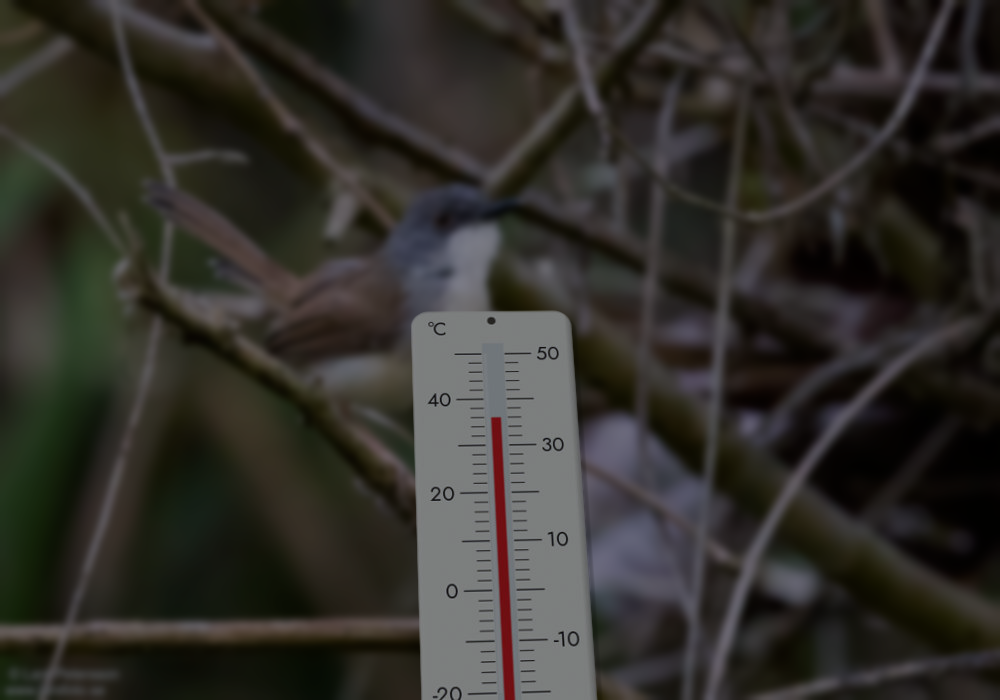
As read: {"value": 36, "unit": "°C"}
